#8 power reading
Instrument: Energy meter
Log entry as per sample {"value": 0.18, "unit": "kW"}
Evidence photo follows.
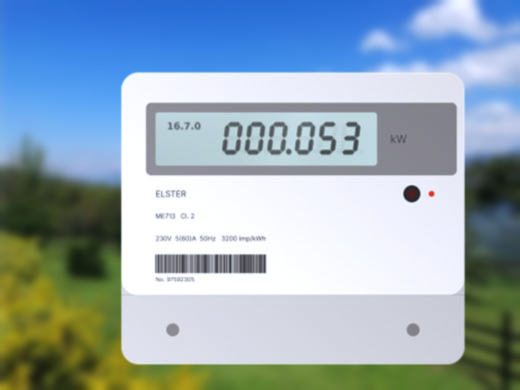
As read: {"value": 0.053, "unit": "kW"}
